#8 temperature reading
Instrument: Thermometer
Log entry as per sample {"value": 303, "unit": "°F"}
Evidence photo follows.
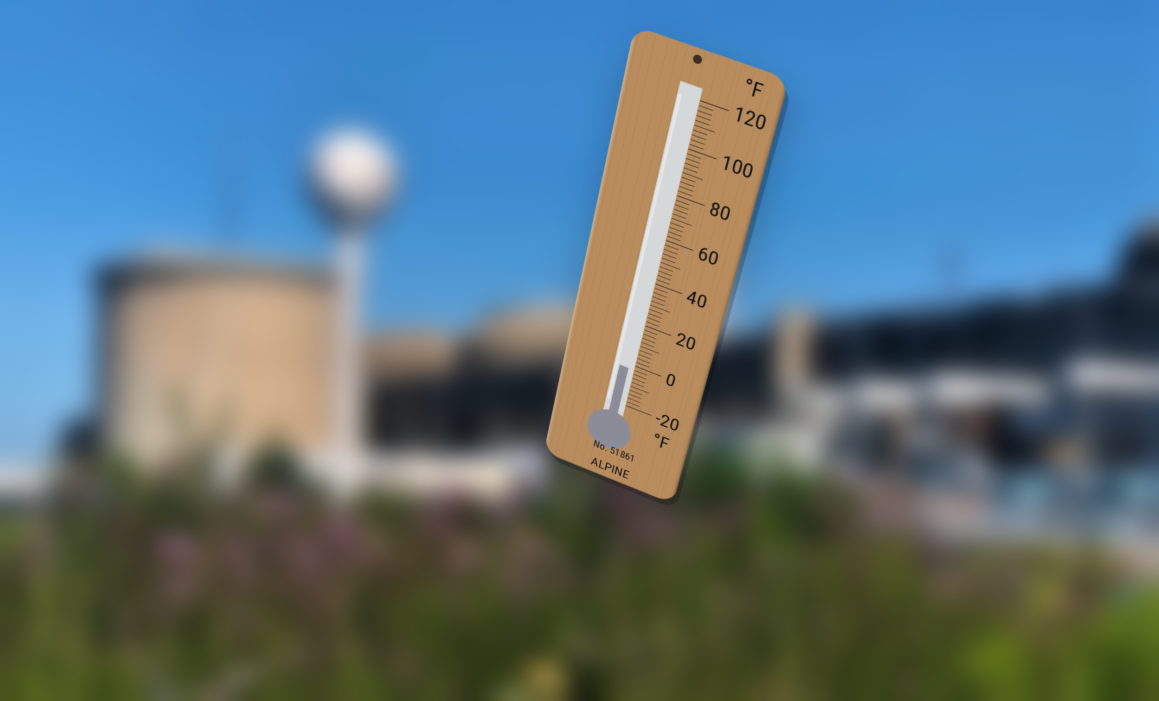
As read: {"value": -2, "unit": "°F"}
